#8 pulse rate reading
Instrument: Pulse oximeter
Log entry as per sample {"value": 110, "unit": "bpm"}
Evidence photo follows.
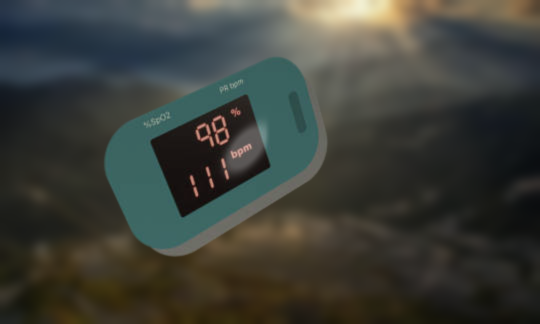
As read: {"value": 111, "unit": "bpm"}
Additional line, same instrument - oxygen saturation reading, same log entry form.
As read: {"value": 98, "unit": "%"}
